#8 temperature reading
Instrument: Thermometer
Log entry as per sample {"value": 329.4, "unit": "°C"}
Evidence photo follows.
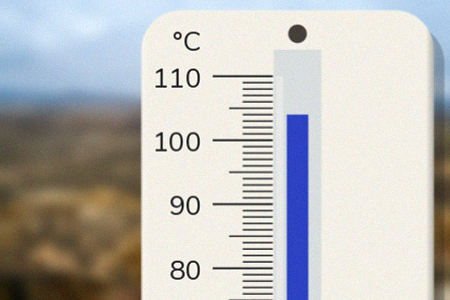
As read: {"value": 104, "unit": "°C"}
